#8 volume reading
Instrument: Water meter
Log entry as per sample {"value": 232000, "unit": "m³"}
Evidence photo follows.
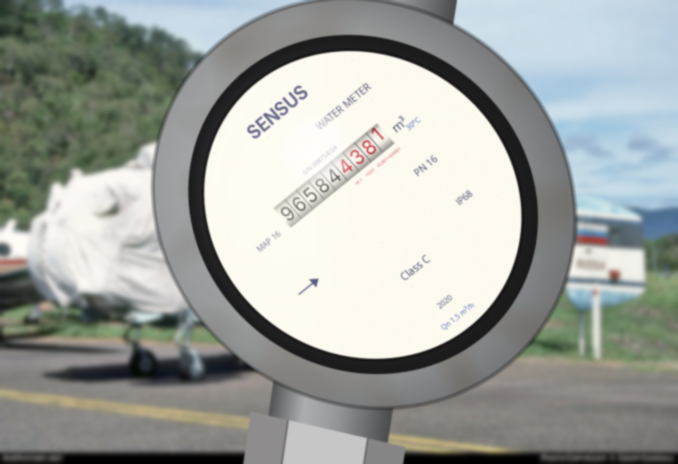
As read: {"value": 96584.4381, "unit": "m³"}
